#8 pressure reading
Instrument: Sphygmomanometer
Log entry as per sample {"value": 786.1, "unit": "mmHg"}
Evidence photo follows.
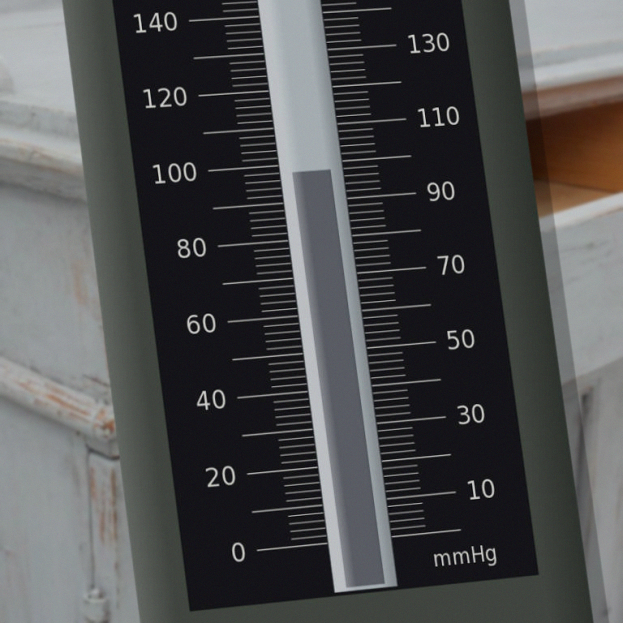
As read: {"value": 98, "unit": "mmHg"}
